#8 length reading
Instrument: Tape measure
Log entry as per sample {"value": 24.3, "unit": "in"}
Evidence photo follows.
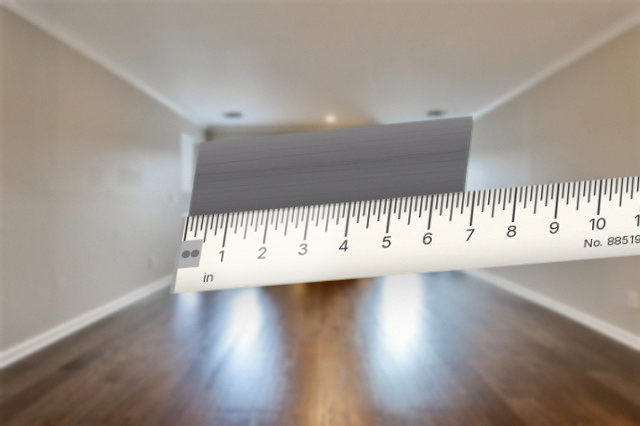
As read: {"value": 6.75, "unit": "in"}
